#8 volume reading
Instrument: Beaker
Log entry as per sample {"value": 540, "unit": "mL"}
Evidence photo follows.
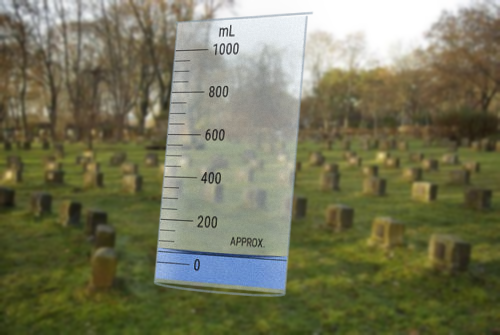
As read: {"value": 50, "unit": "mL"}
